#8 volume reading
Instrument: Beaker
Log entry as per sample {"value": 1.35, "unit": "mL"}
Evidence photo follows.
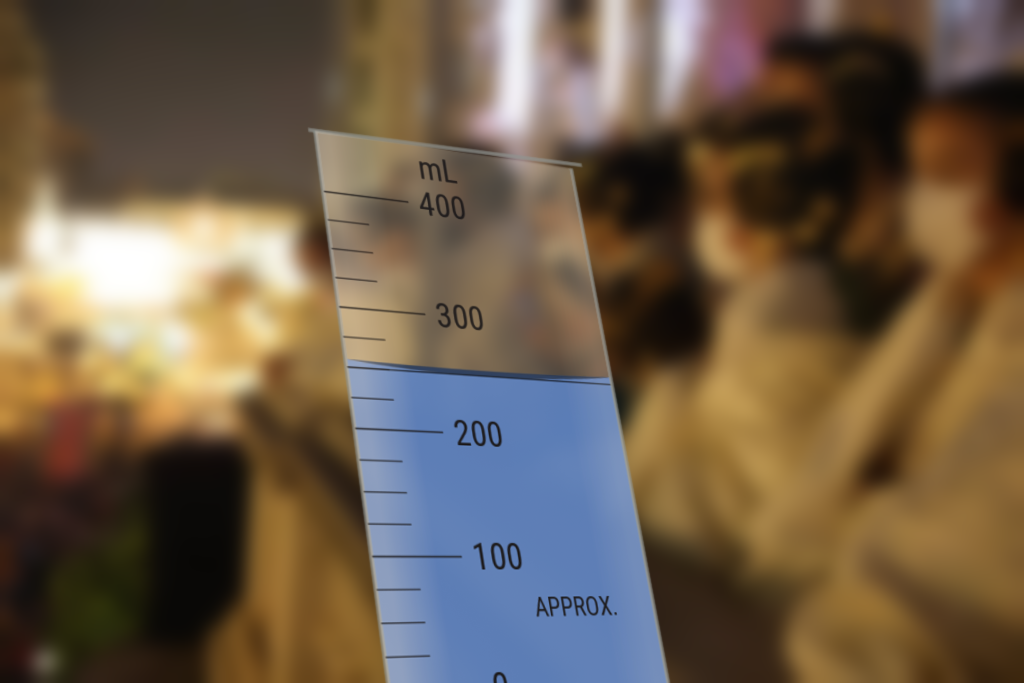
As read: {"value": 250, "unit": "mL"}
